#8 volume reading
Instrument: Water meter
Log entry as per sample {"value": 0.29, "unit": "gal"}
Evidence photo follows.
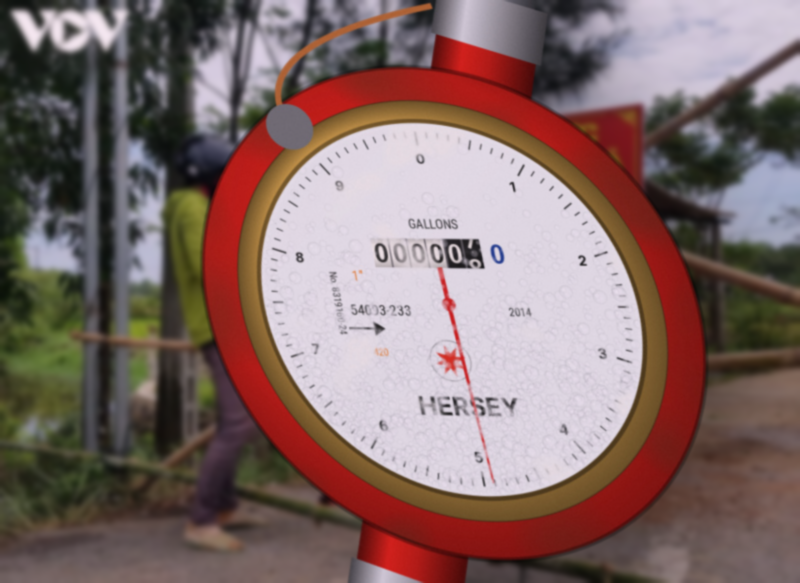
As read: {"value": 74.9, "unit": "gal"}
